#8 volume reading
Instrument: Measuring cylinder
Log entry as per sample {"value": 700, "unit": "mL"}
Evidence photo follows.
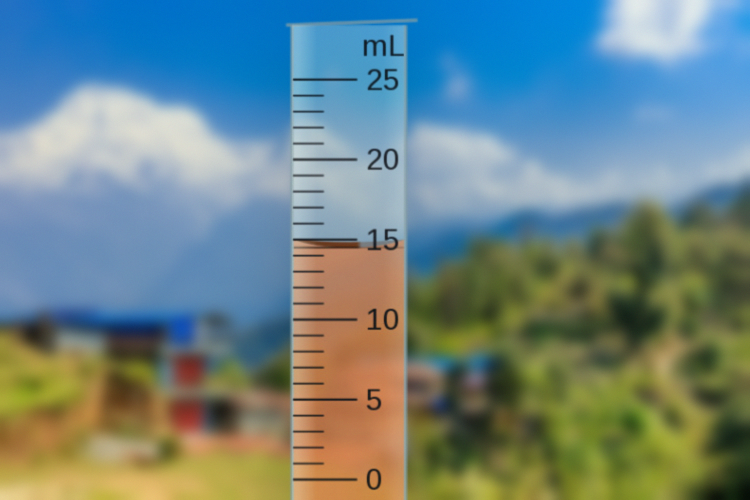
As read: {"value": 14.5, "unit": "mL"}
